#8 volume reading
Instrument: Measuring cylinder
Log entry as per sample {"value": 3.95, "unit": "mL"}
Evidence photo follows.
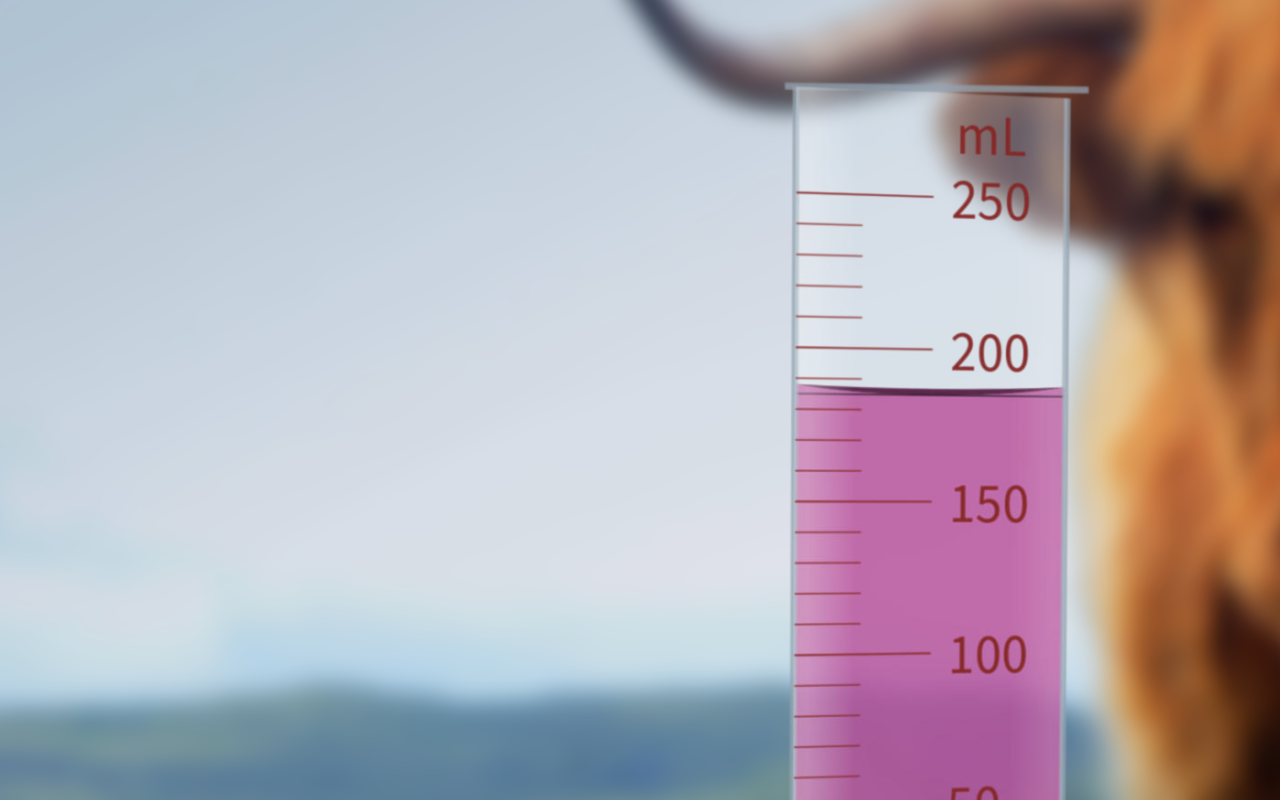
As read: {"value": 185, "unit": "mL"}
